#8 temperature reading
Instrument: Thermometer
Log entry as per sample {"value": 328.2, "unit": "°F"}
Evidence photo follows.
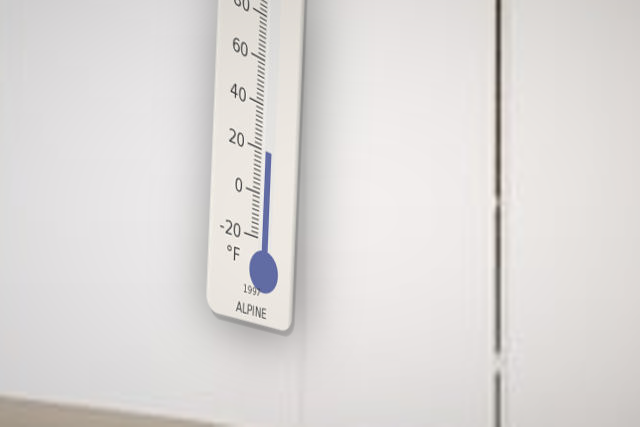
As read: {"value": 20, "unit": "°F"}
